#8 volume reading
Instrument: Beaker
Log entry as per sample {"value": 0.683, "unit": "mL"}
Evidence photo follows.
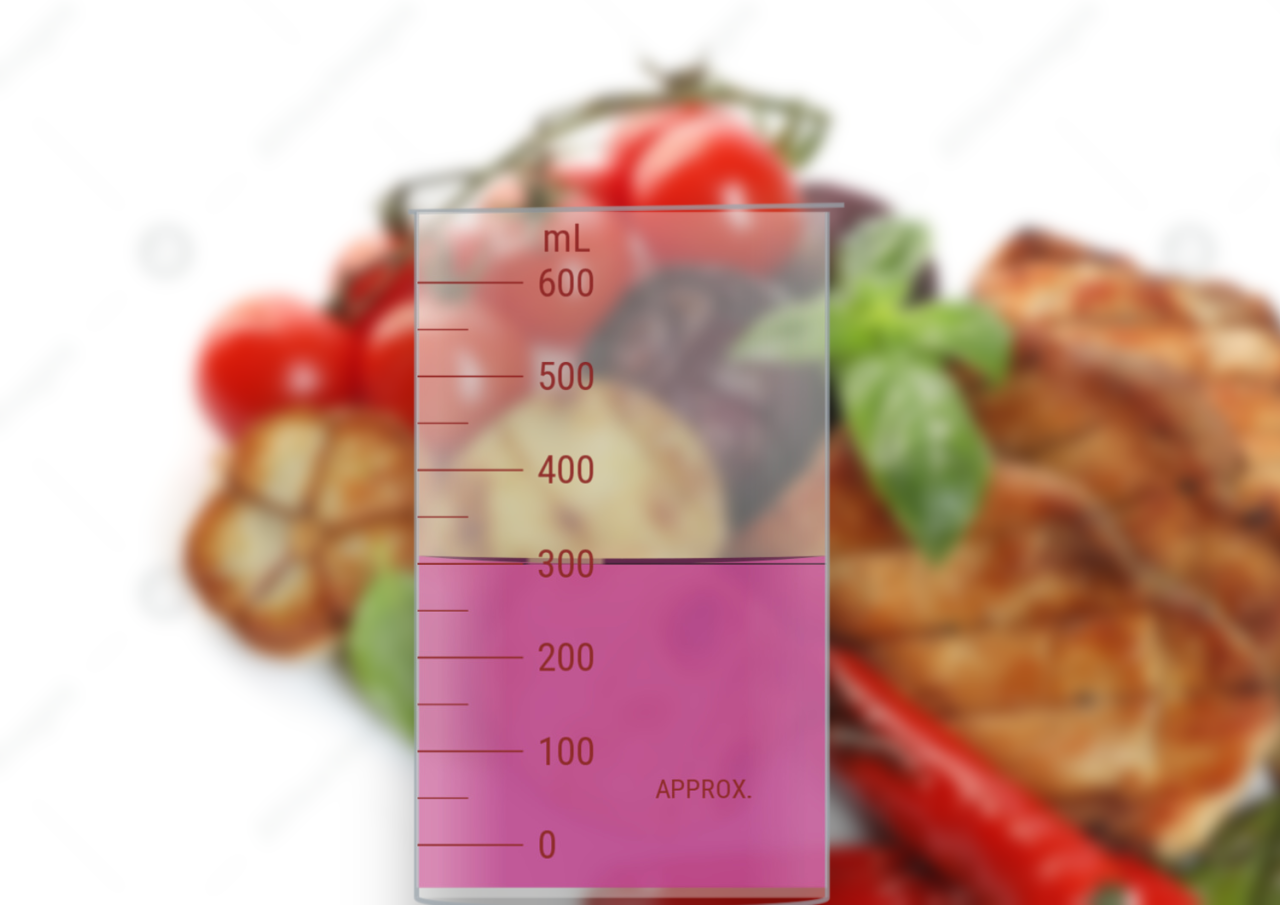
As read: {"value": 300, "unit": "mL"}
